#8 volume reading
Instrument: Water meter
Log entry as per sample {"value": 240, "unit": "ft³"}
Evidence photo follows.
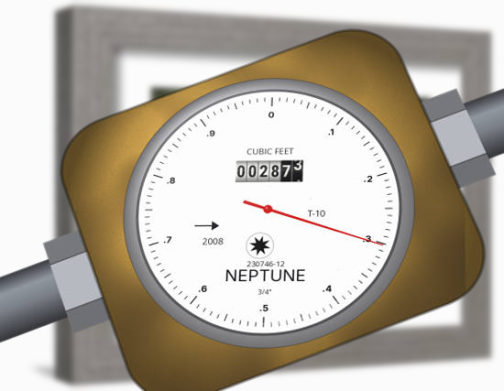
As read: {"value": 2873.30, "unit": "ft³"}
